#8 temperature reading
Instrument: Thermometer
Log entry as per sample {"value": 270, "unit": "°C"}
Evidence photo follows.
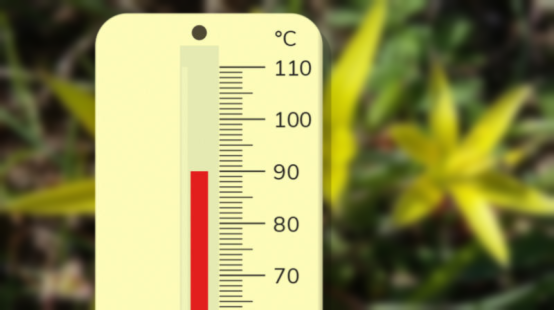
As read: {"value": 90, "unit": "°C"}
